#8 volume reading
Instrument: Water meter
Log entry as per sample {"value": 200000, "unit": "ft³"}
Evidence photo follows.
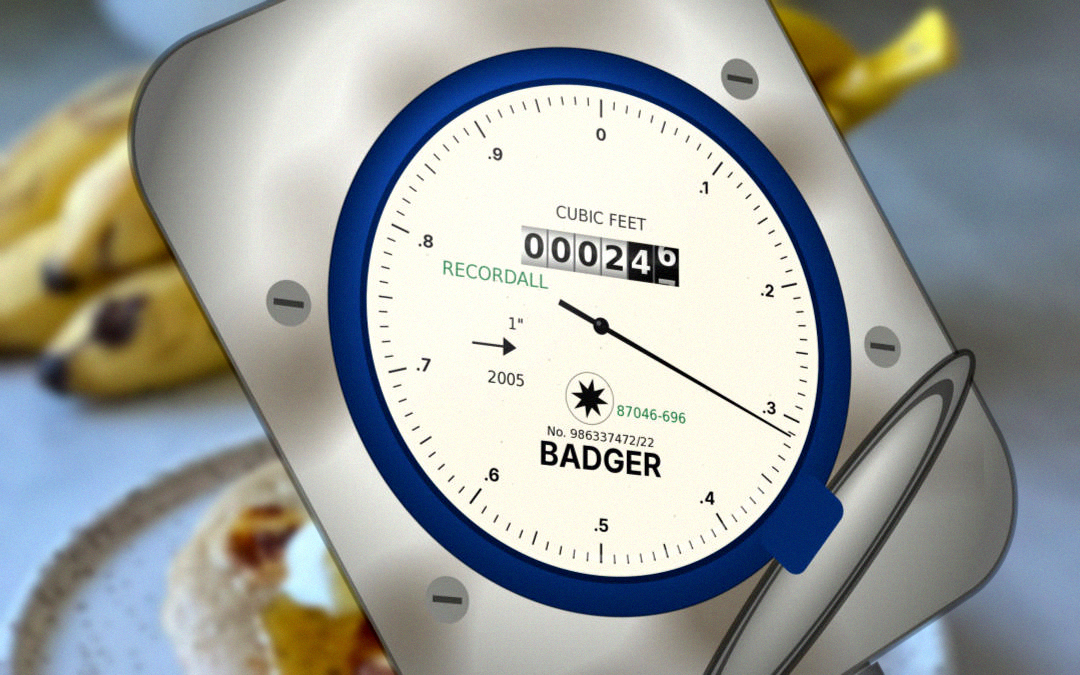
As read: {"value": 246.31, "unit": "ft³"}
